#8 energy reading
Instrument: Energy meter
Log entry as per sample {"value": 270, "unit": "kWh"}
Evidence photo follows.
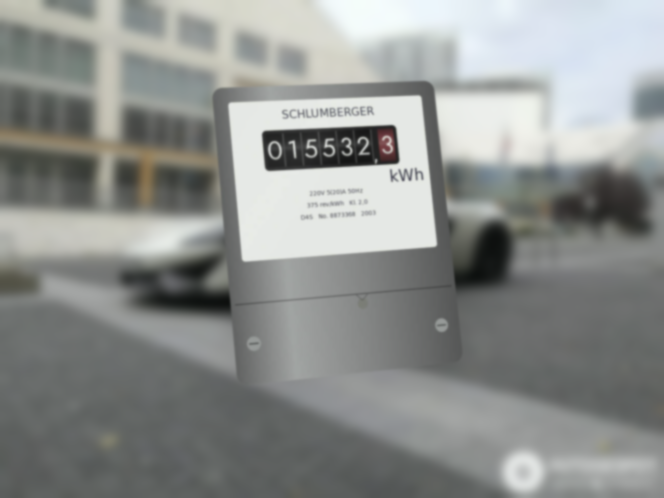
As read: {"value": 15532.3, "unit": "kWh"}
